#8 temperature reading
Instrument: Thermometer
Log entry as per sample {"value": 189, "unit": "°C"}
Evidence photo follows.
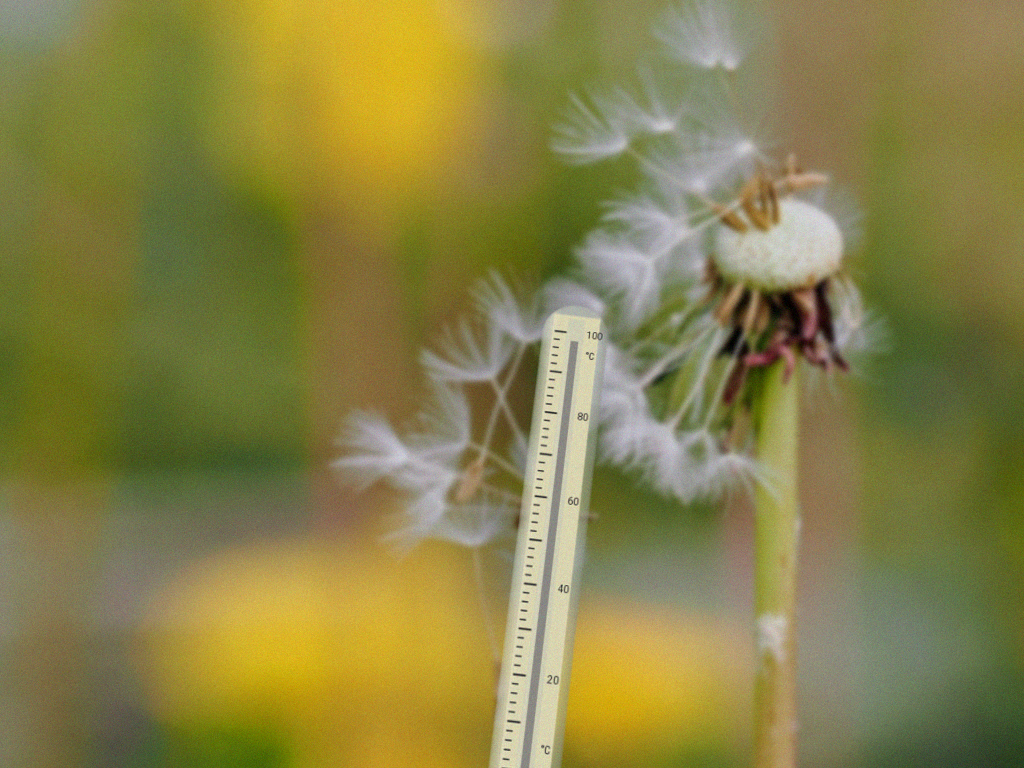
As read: {"value": 98, "unit": "°C"}
